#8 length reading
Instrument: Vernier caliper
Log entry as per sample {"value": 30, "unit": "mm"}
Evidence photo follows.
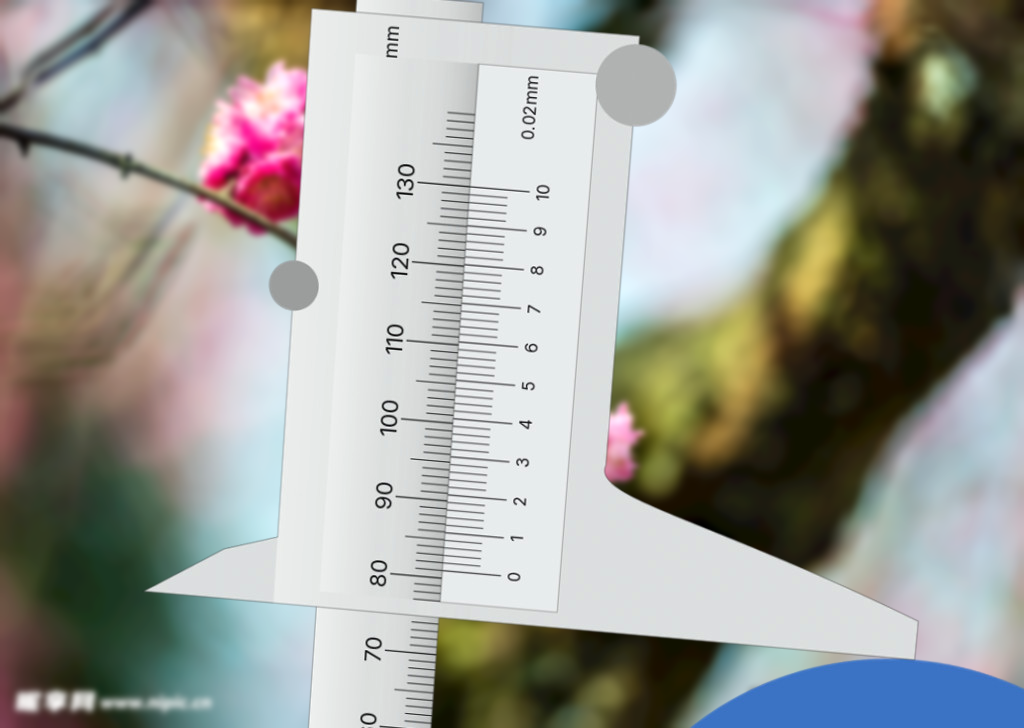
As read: {"value": 81.0, "unit": "mm"}
